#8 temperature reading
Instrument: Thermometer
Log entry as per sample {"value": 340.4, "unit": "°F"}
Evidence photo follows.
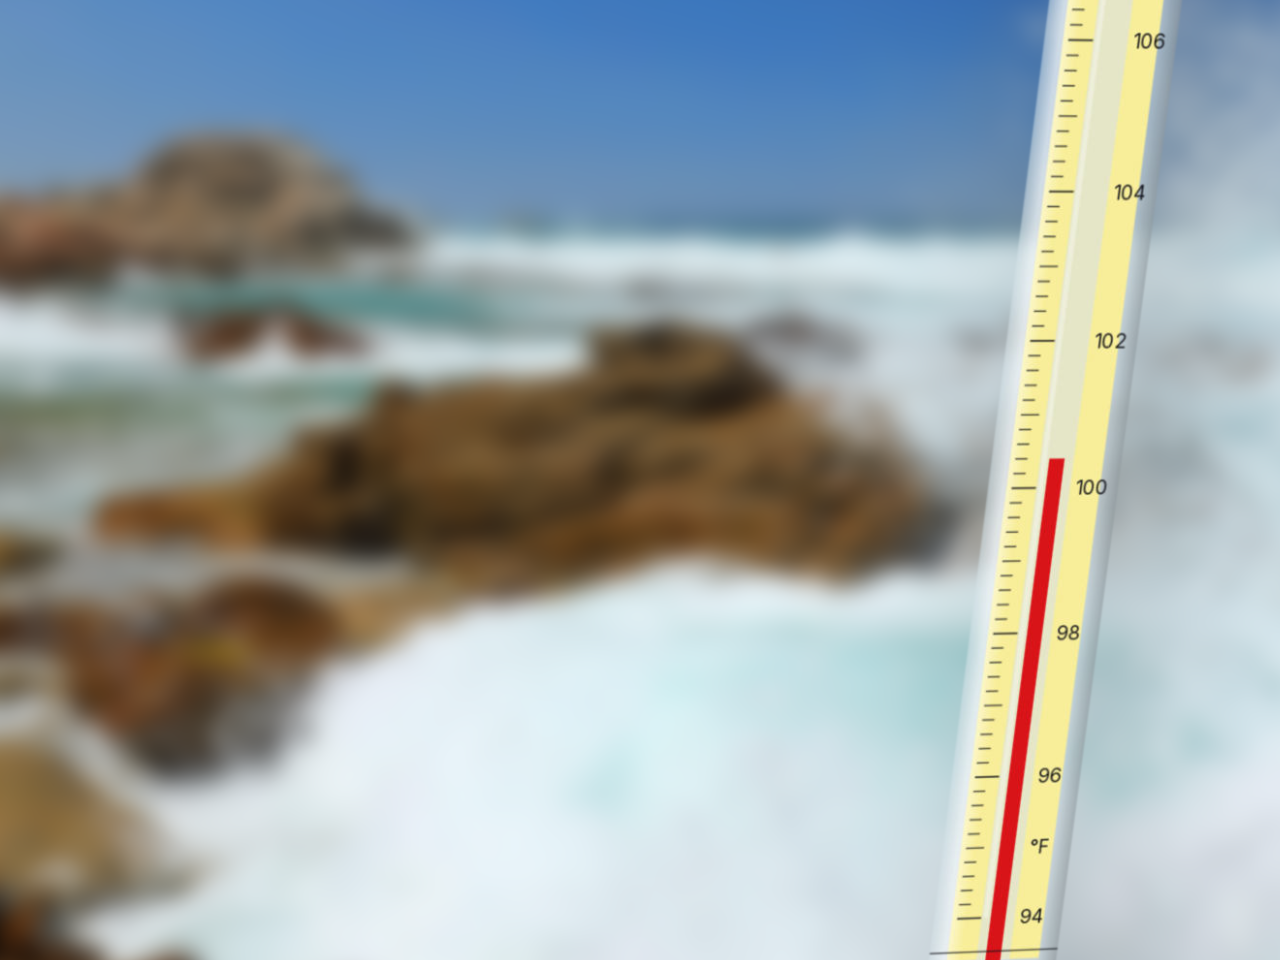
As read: {"value": 100.4, "unit": "°F"}
